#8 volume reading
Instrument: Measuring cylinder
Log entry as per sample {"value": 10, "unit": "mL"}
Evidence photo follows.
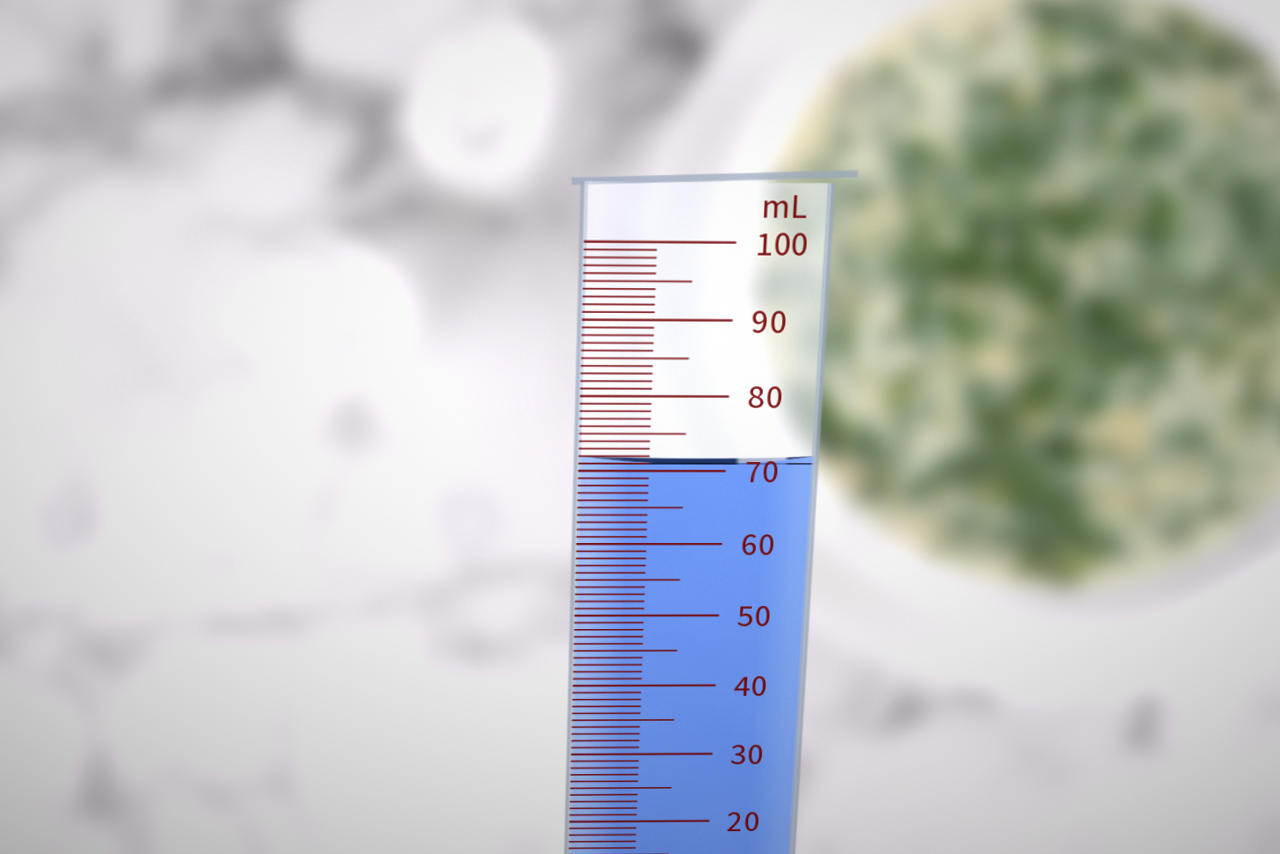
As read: {"value": 71, "unit": "mL"}
